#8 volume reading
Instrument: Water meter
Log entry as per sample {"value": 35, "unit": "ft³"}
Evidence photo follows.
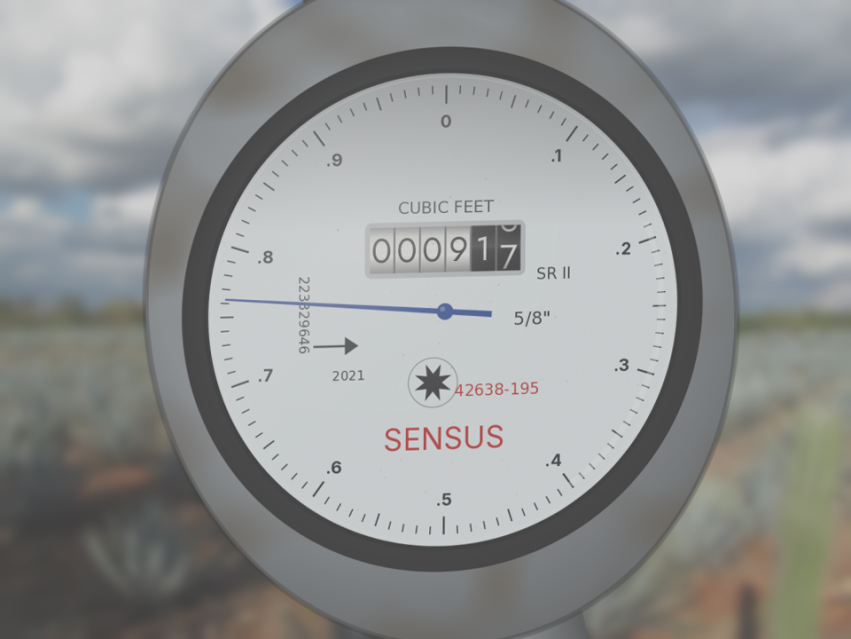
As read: {"value": 916.76, "unit": "ft³"}
